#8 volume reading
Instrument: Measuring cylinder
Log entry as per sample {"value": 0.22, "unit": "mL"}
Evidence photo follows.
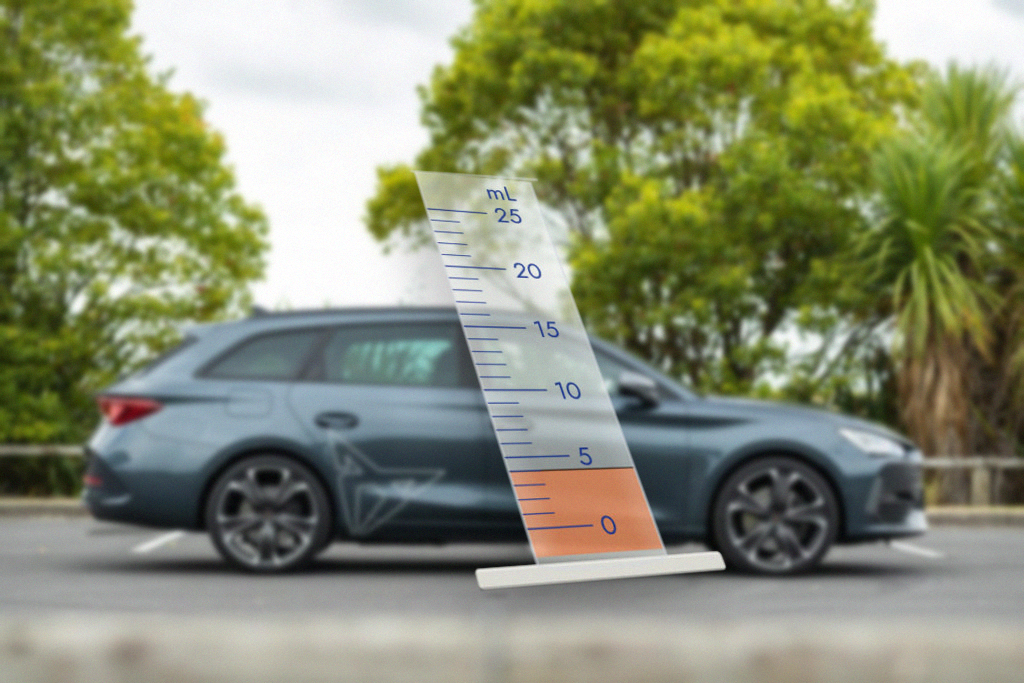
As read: {"value": 4, "unit": "mL"}
